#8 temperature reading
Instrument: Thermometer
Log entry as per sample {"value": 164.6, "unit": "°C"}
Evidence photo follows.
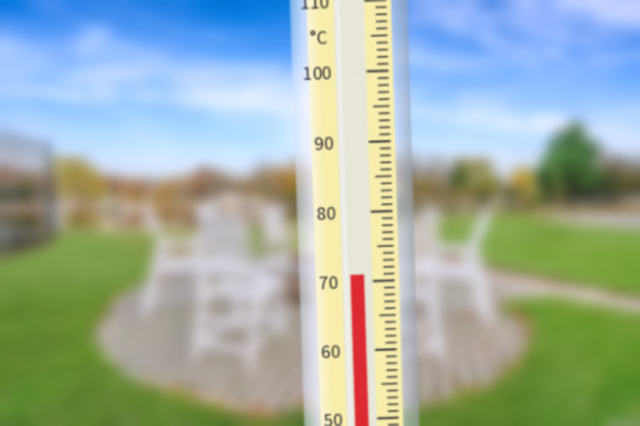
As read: {"value": 71, "unit": "°C"}
